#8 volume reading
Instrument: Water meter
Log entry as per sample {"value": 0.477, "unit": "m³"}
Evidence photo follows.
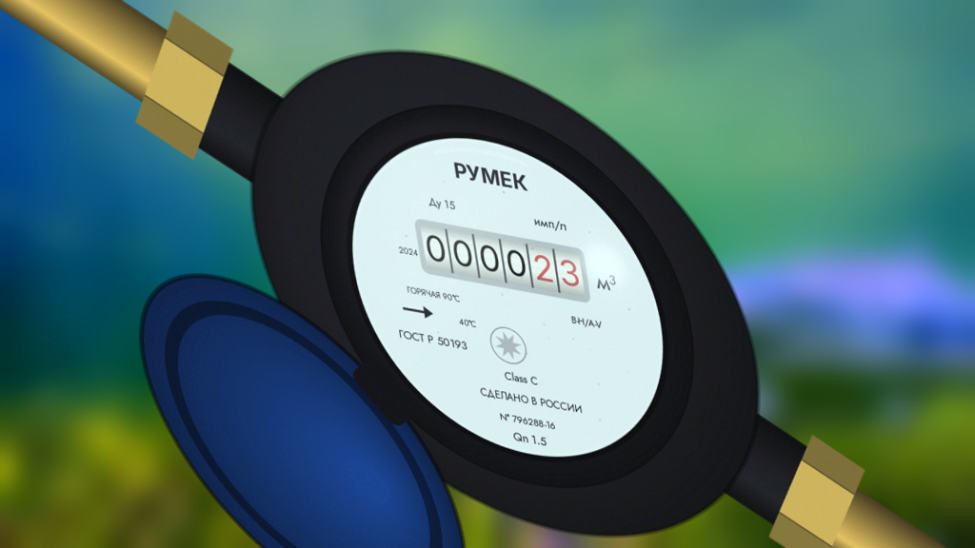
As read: {"value": 0.23, "unit": "m³"}
